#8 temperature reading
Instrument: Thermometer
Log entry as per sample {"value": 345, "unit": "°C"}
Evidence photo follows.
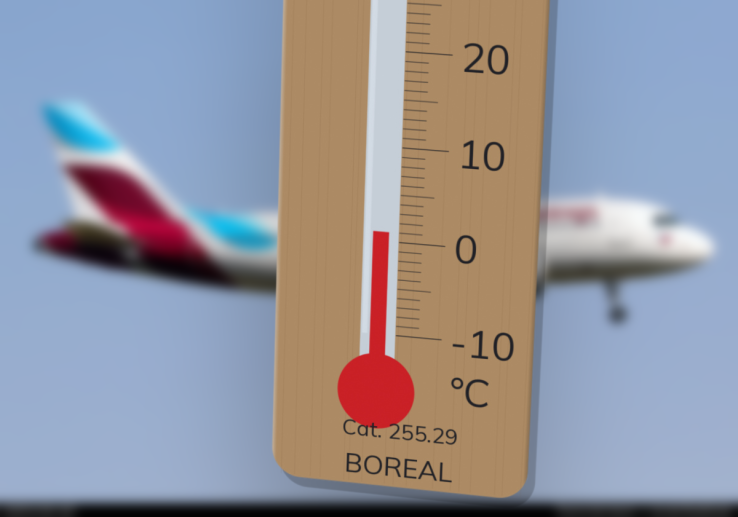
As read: {"value": 1, "unit": "°C"}
